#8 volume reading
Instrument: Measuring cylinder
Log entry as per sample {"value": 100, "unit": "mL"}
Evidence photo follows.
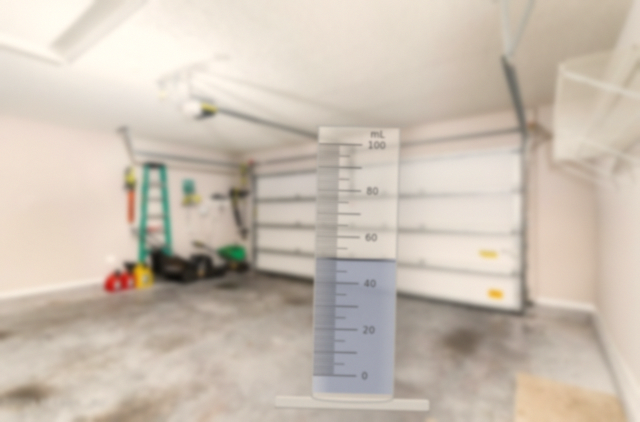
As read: {"value": 50, "unit": "mL"}
